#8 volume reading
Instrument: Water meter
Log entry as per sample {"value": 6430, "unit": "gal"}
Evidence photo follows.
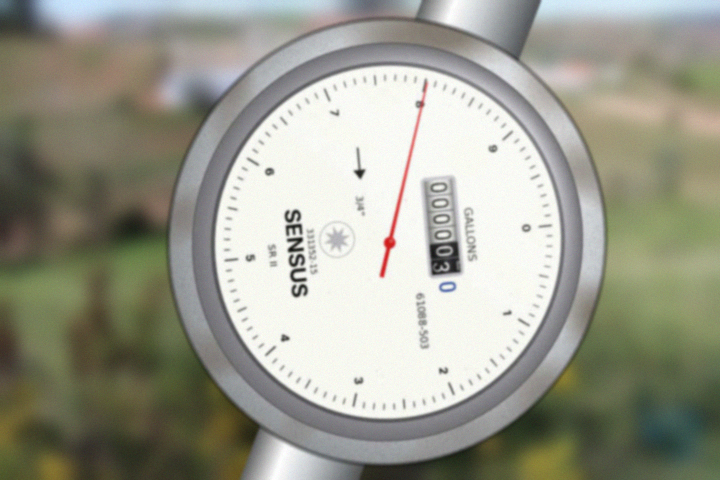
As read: {"value": 28.0, "unit": "gal"}
